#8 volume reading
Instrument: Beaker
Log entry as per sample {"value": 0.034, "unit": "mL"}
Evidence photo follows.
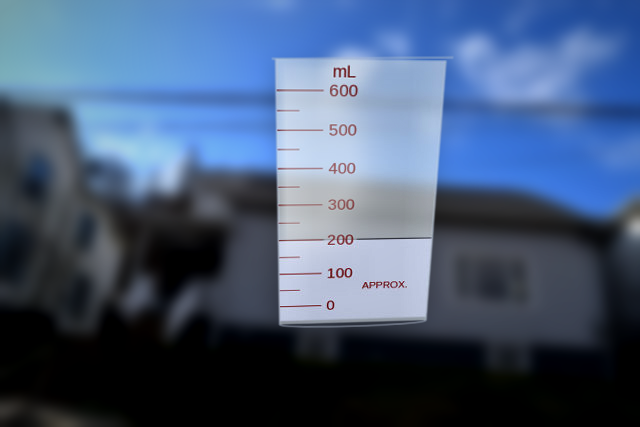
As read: {"value": 200, "unit": "mL"}
